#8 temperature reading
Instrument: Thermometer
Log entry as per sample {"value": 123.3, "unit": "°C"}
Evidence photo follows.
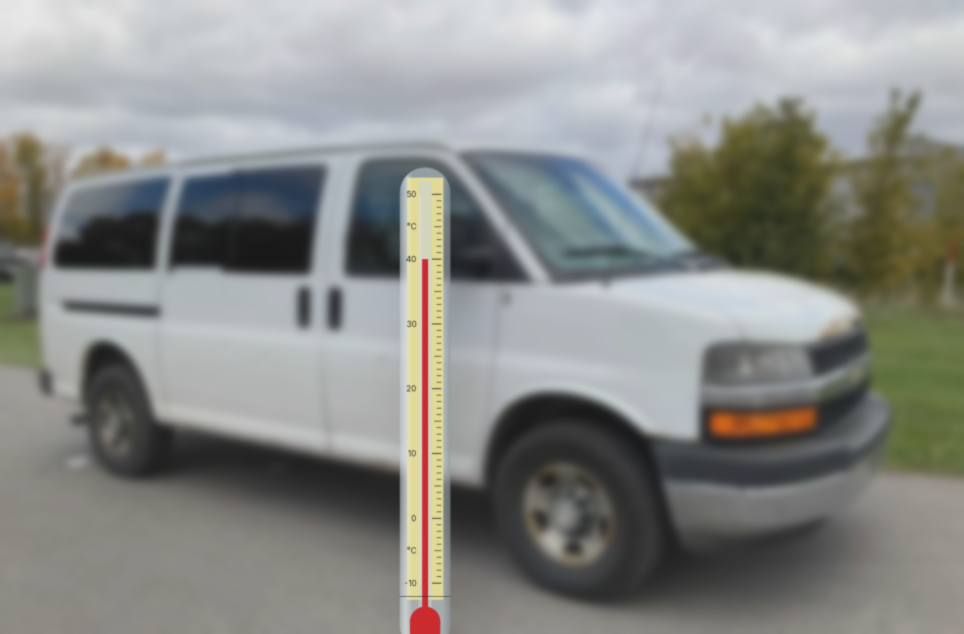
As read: {"value": 40, "unit": "°C"}
